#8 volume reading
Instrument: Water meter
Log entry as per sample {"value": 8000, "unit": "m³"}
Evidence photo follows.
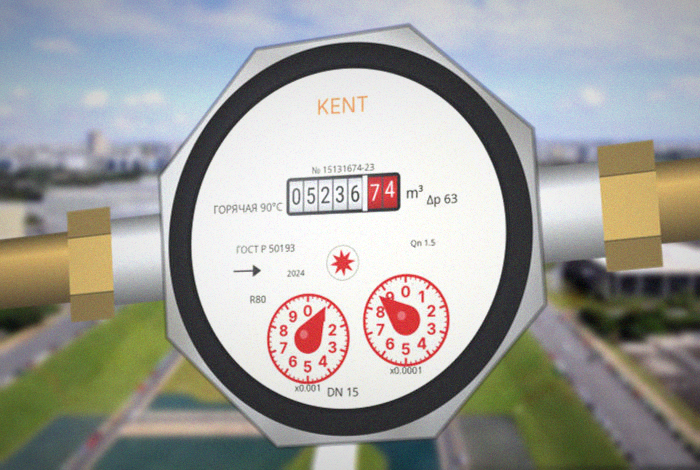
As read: {"value": 5236.7408, "unit": "m³"}
